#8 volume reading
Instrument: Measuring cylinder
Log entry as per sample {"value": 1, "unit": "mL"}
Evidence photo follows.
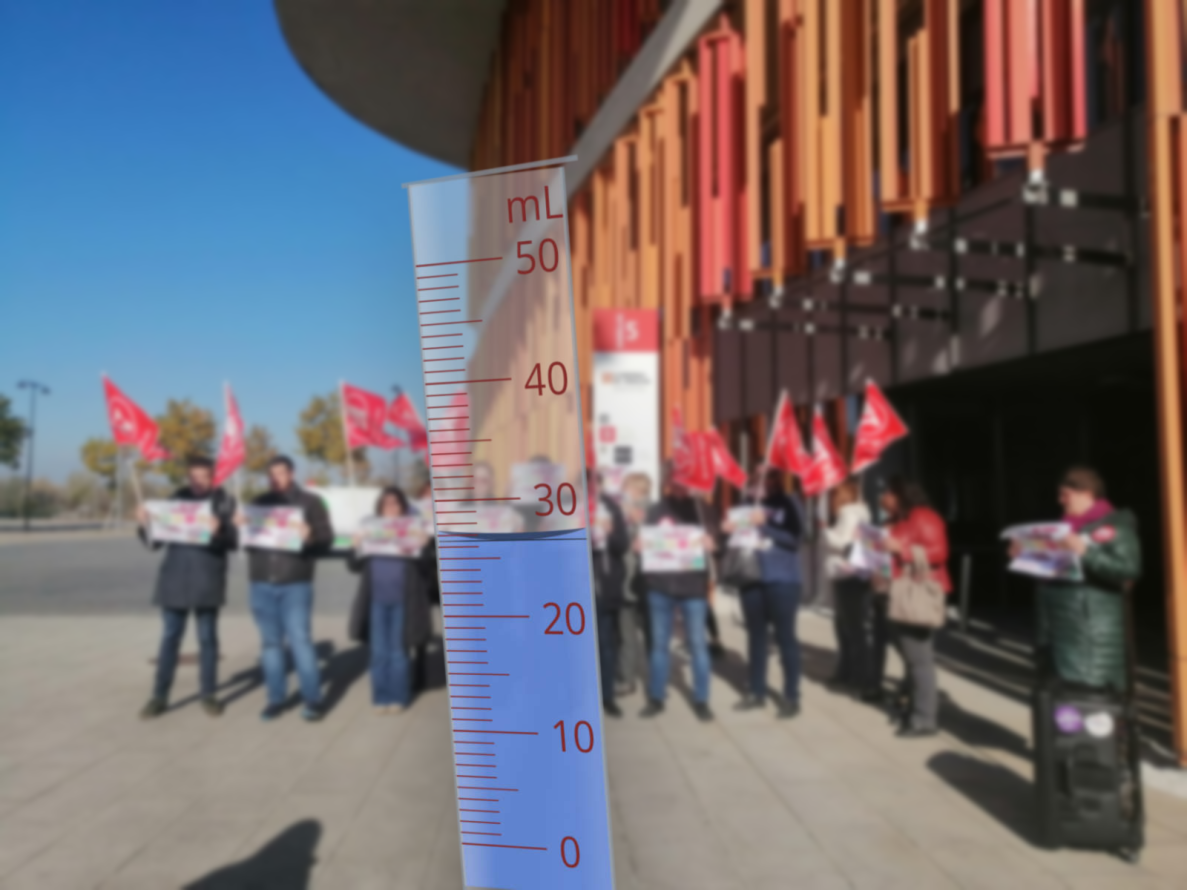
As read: {"value": 26.5, "unit": "mL"}
